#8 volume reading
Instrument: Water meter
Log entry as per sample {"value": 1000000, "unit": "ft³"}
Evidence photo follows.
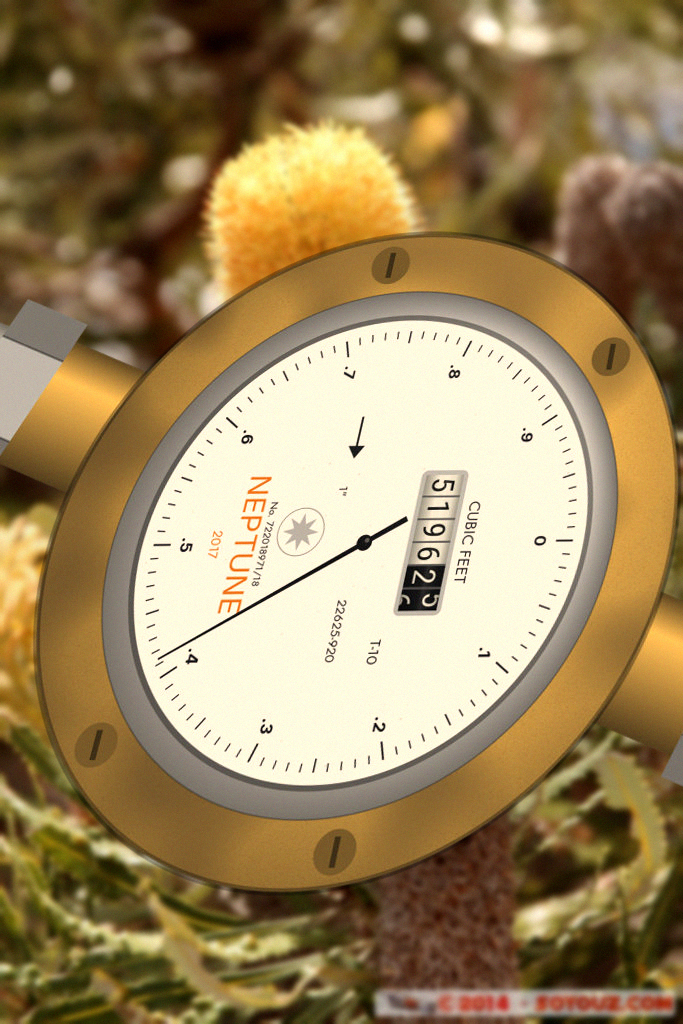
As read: {"value": 519625.41, "unit": "ft³"}
